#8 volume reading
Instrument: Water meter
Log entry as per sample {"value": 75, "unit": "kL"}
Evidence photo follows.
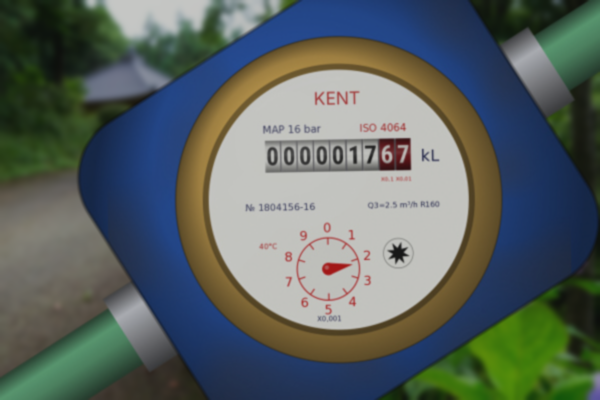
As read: {"value": 17.672, "unit": "kL"}
